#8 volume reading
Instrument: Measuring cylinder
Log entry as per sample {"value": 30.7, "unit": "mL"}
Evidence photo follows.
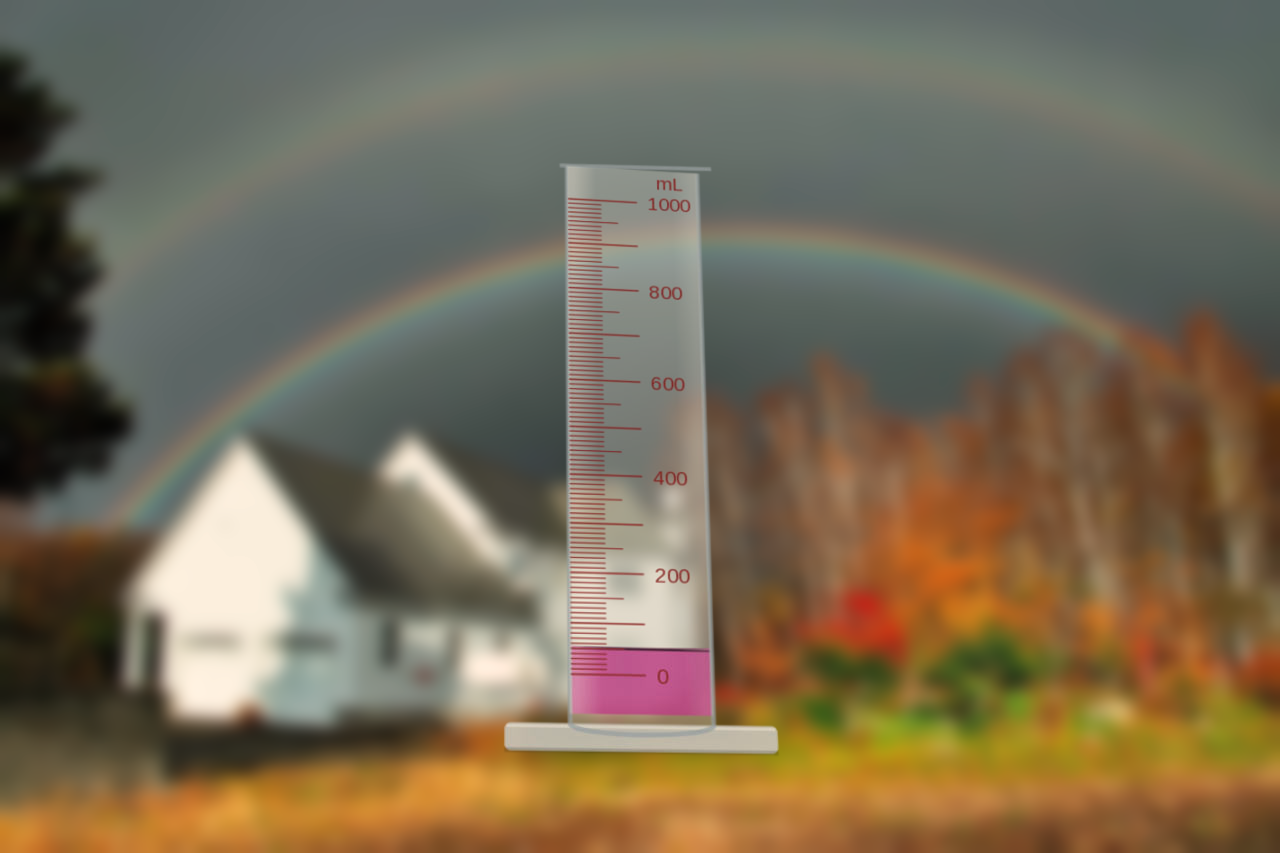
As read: {"value": 50, "unit": "mL"}
